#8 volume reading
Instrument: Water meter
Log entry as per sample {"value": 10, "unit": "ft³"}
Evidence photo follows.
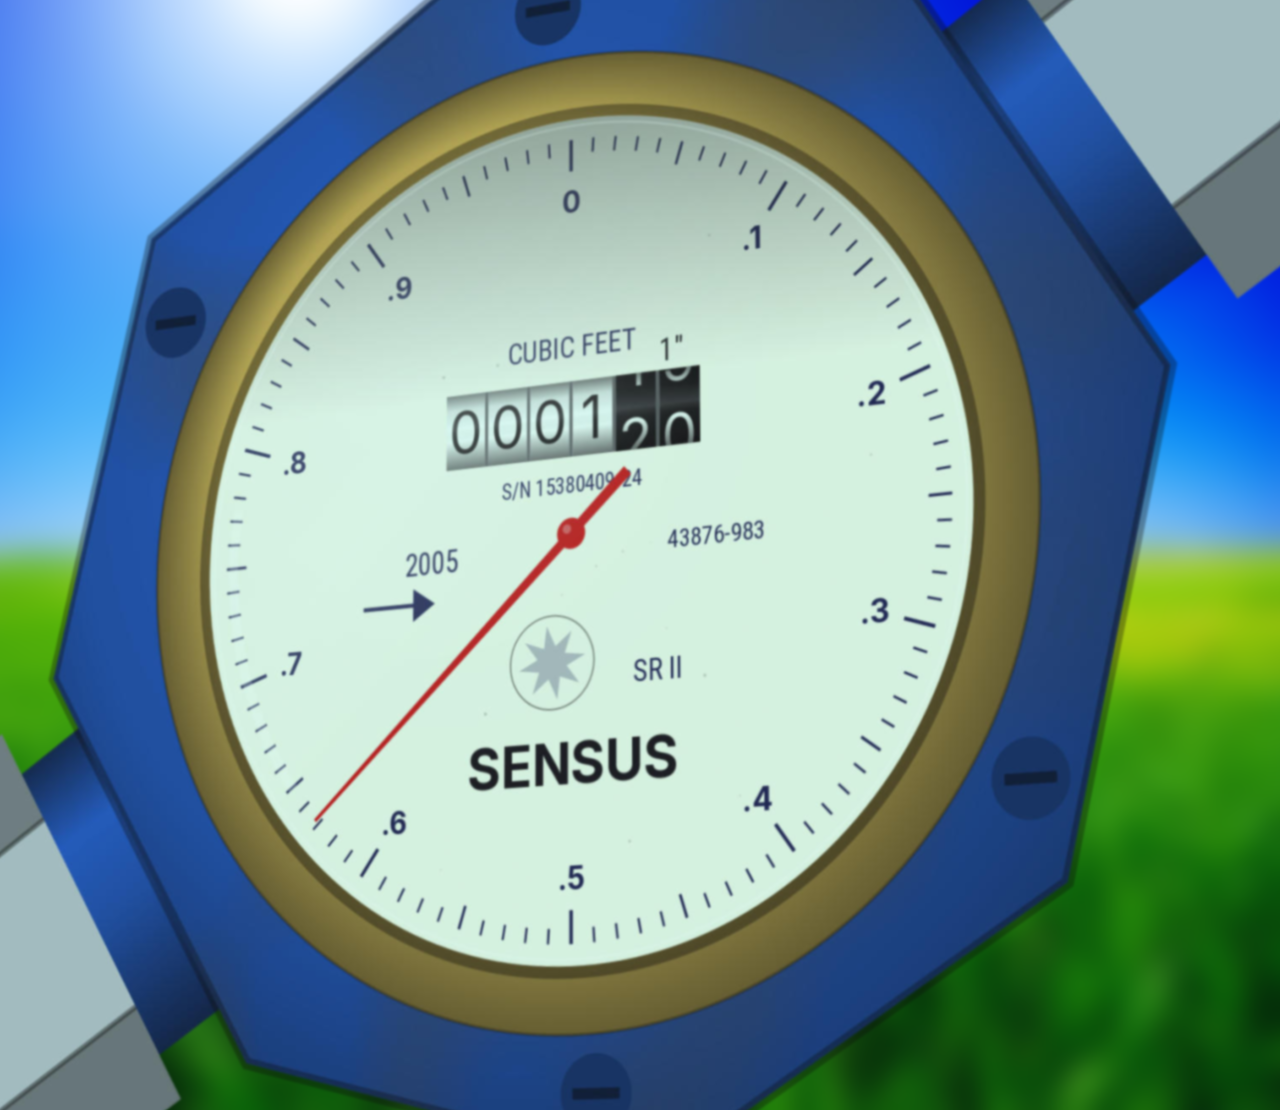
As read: {"value": 119.63, "unit": "ft³"}
